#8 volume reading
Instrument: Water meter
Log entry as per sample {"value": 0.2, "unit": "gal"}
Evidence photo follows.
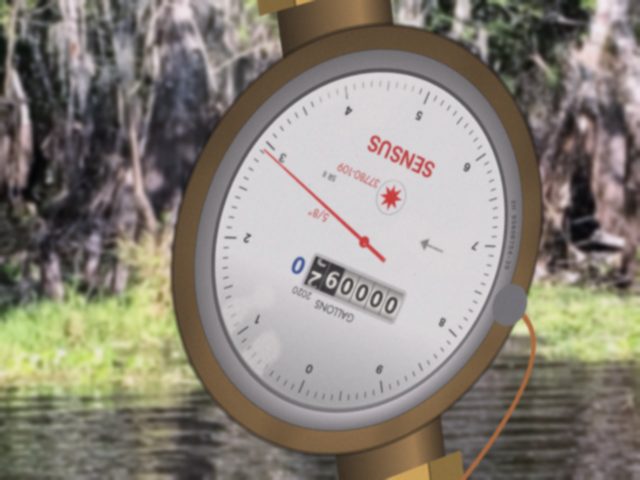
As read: {"value": 922.9, "unit": "gal"}
